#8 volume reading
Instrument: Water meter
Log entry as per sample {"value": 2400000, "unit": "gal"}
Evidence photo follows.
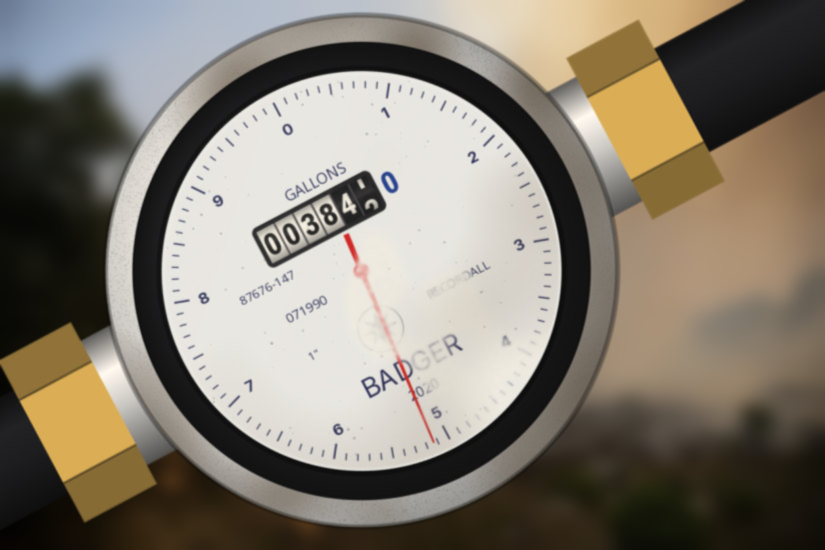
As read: {"value": 38415.1, "unit": "gal"}
